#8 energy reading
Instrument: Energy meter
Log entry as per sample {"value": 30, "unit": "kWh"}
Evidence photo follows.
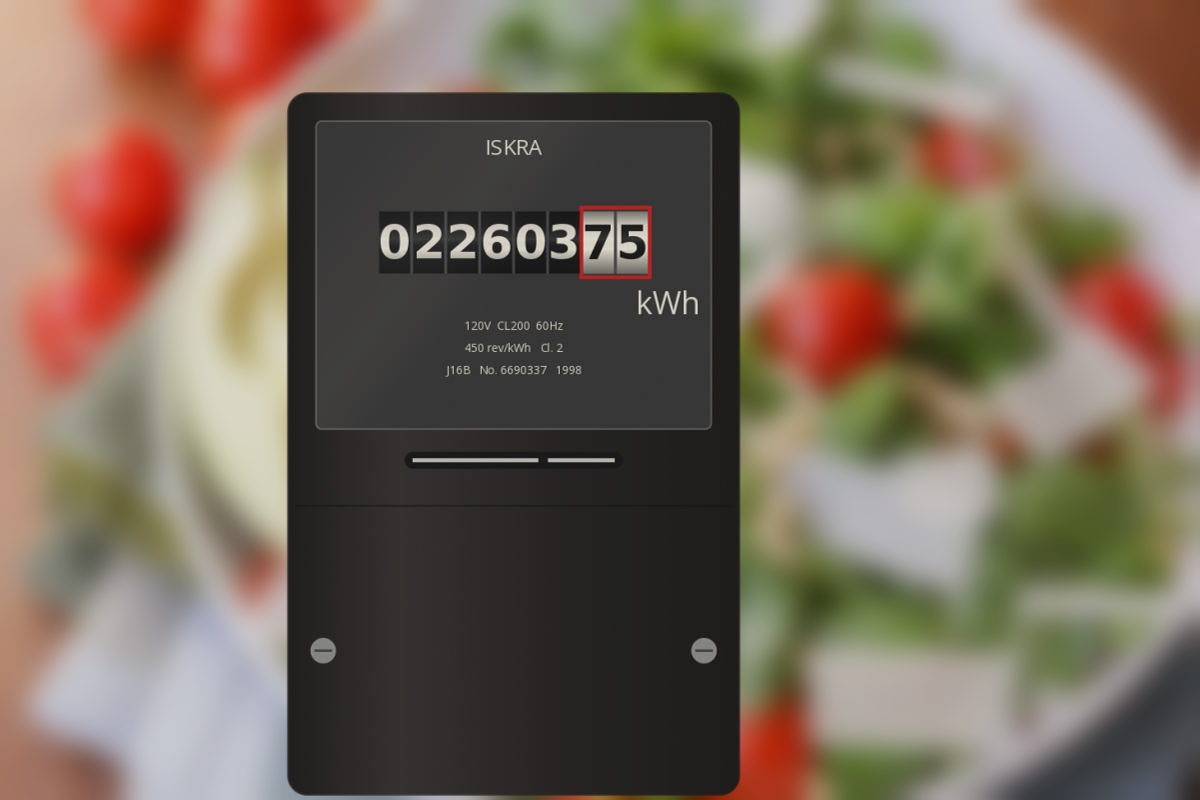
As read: {"value": 22603.75, "unit": "kWh"}
